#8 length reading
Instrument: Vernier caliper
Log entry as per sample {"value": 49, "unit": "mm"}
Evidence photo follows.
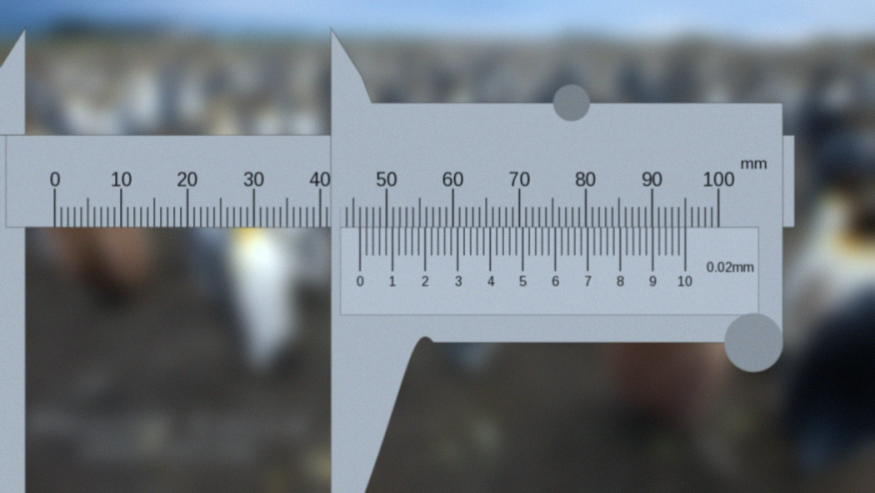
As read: {"value": 46.0, "unit": "mm"}
